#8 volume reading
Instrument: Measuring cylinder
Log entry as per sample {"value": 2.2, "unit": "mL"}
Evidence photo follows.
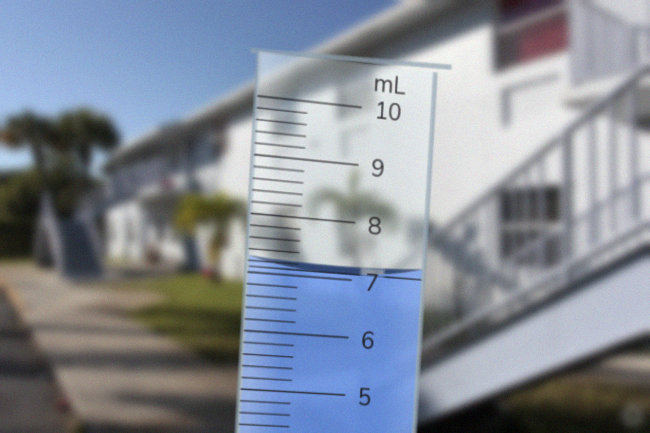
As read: {"value": 7.1, "unit": "mL"}
